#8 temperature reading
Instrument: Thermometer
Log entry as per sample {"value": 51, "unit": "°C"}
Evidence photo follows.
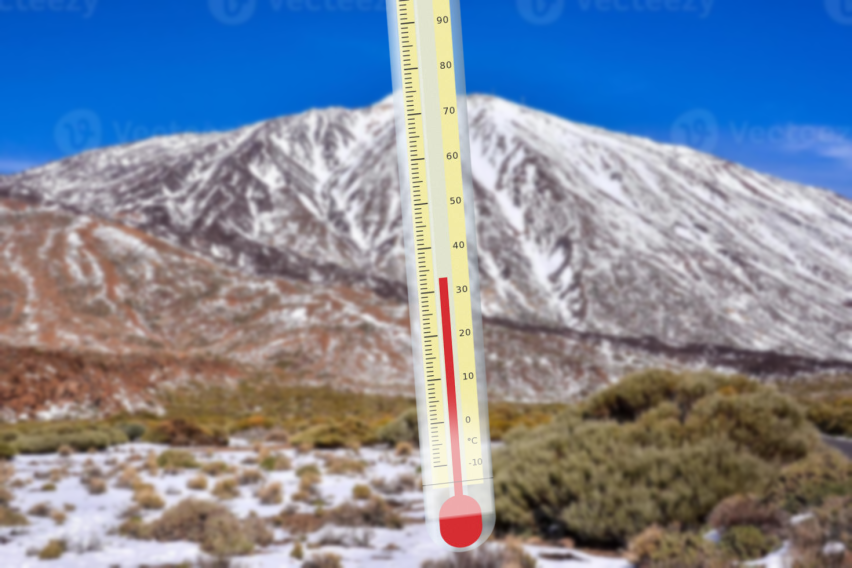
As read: {"value": 33, "unit": "°C"}
